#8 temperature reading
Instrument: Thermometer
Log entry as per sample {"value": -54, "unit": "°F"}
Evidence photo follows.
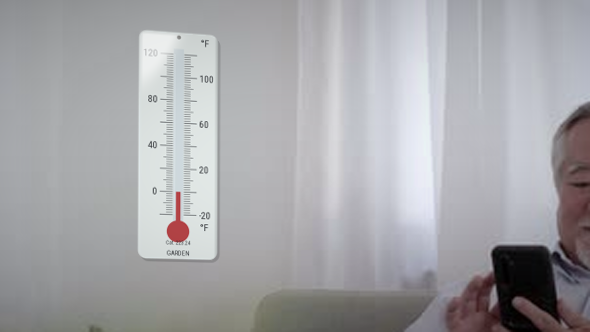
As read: {"value": 0, "unit": "°F"}
